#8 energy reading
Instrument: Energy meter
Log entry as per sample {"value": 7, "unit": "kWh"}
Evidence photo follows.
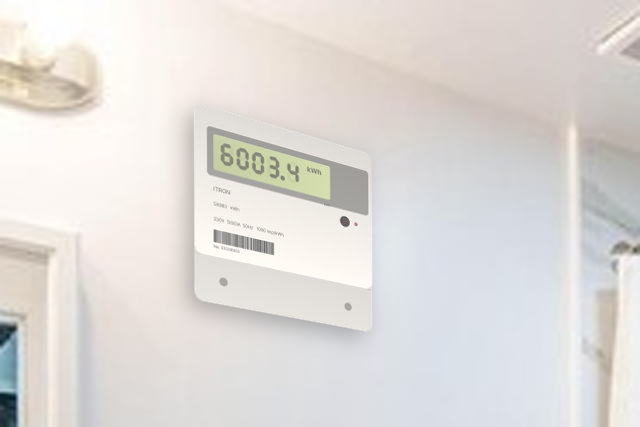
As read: {"value": 6003.4, "unit": "kWh"}
